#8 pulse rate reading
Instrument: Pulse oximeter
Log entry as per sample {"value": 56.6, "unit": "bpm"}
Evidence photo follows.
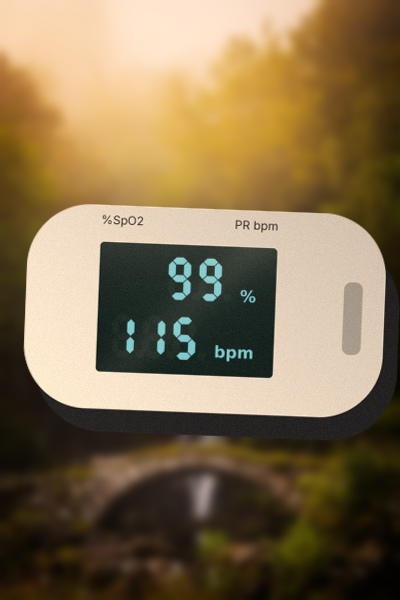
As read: {"value": 115, "unit": "bpm"}
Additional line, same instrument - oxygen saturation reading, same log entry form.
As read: {"value": 99, "unit": "%"}
